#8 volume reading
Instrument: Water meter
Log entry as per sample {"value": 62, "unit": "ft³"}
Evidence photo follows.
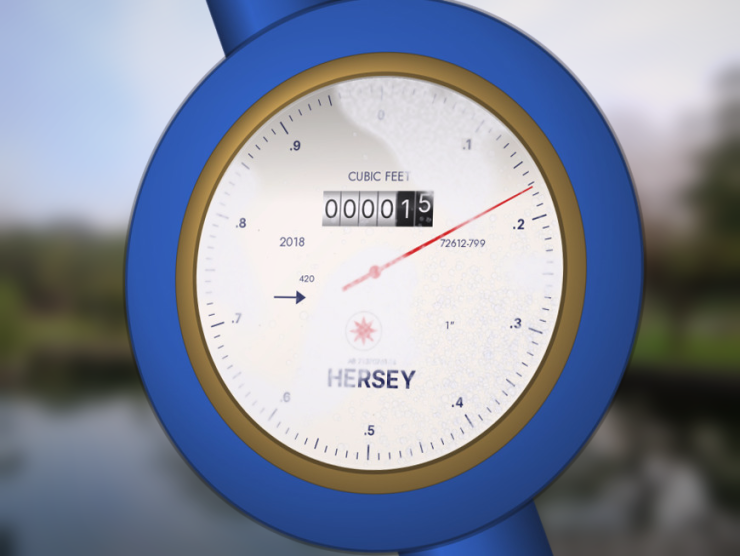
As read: {"value": 15.17, "unit": "ft³"}
